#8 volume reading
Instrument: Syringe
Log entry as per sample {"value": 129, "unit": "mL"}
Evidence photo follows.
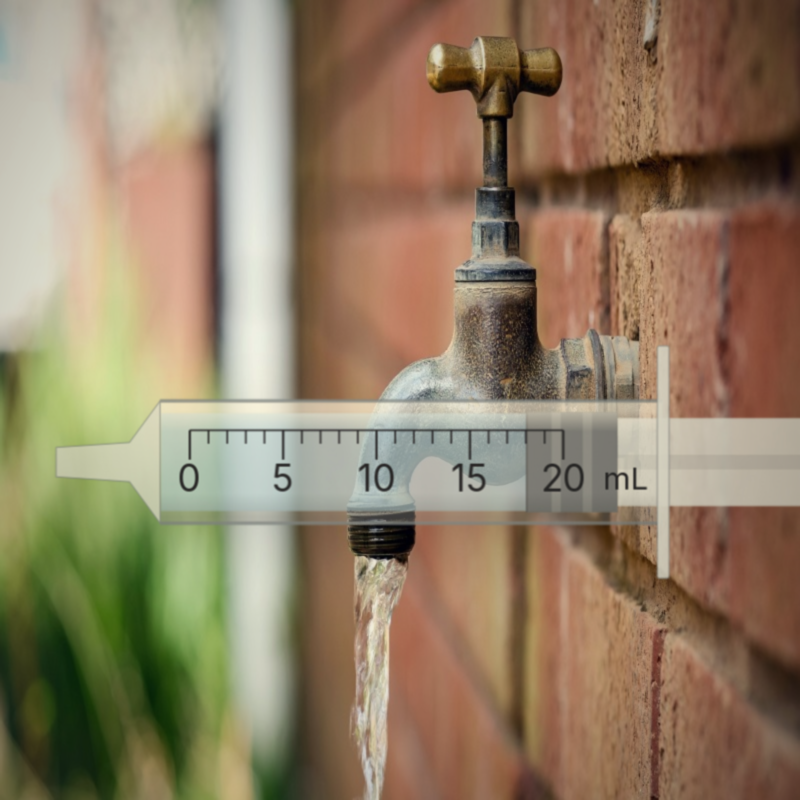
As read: {"value": 18, "unit": "mL"}
